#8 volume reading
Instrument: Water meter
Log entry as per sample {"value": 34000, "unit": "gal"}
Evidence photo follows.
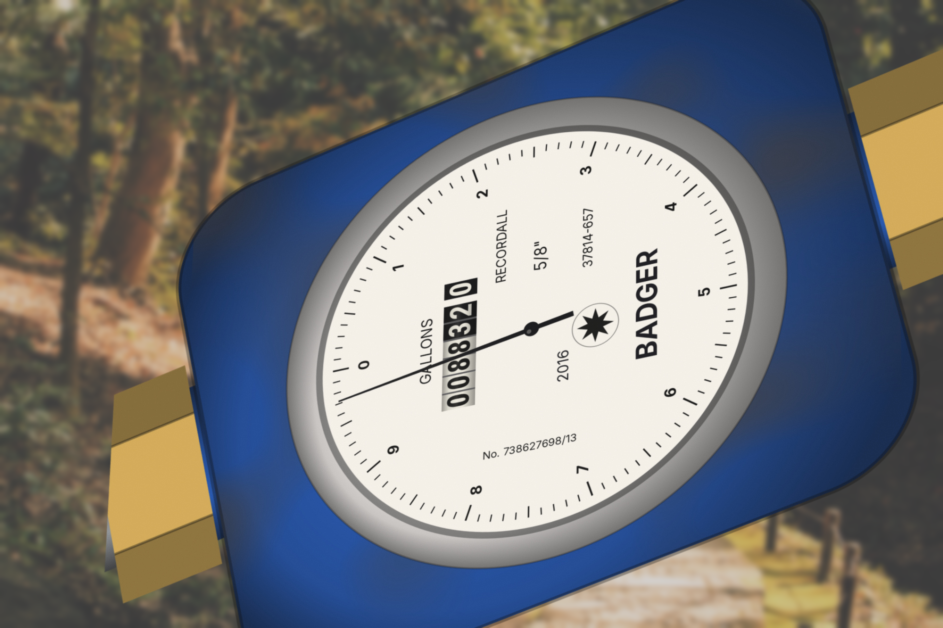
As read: {"value": 88319.7, "unit": "gal"}
